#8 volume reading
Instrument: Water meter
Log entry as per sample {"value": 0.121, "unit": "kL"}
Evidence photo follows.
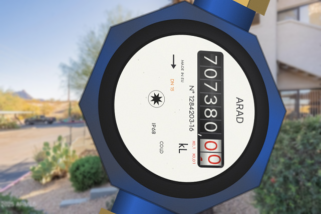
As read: {"value": 707380.00, "unit": "kL"}
